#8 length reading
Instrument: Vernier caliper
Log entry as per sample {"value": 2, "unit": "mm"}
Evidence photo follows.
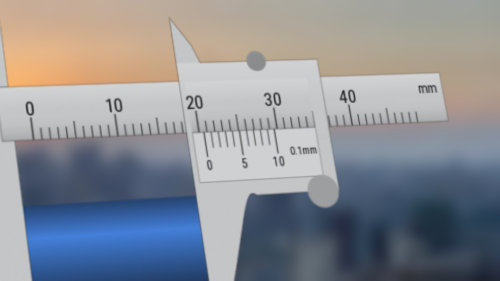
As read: {"value": 20.6, "unit": "mm"}
